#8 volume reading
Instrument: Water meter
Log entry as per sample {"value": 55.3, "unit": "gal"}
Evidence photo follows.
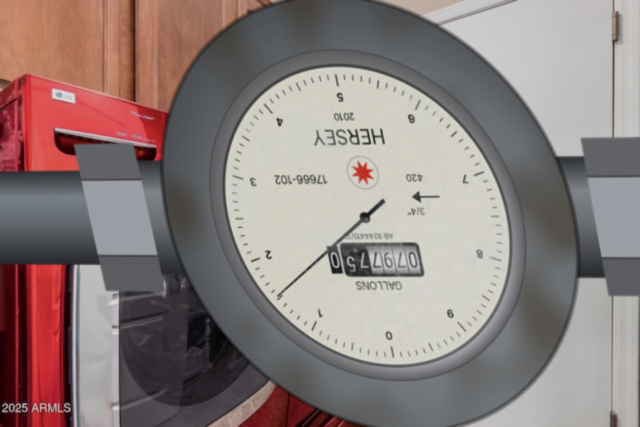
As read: {"value": 797751.5, "unit": "gal"}
